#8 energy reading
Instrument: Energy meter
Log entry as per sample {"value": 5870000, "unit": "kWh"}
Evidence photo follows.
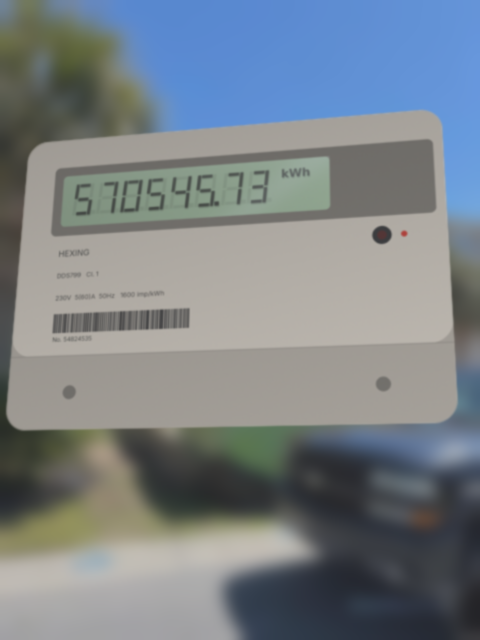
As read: {"value": 570545.73, "unit": "kWh"}
